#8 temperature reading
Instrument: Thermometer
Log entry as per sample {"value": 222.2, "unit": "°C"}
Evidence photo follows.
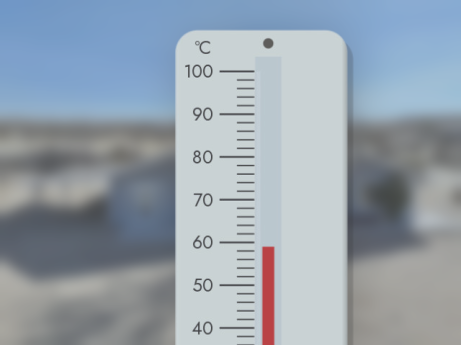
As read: {"value": 59, "unit": "°C"}
